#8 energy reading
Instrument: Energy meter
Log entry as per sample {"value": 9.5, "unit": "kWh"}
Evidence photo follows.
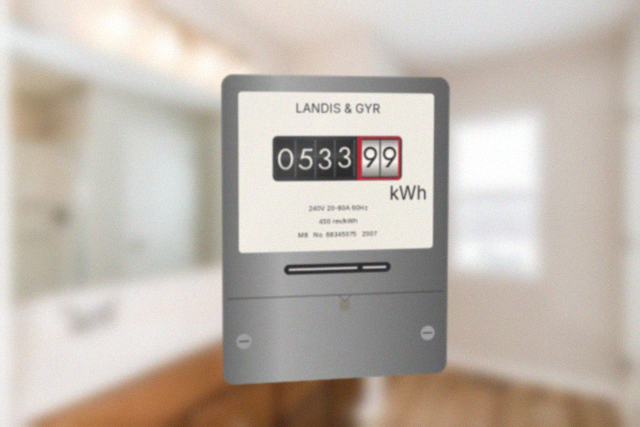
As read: {"value": 533.99, "unit": "kWh"}
